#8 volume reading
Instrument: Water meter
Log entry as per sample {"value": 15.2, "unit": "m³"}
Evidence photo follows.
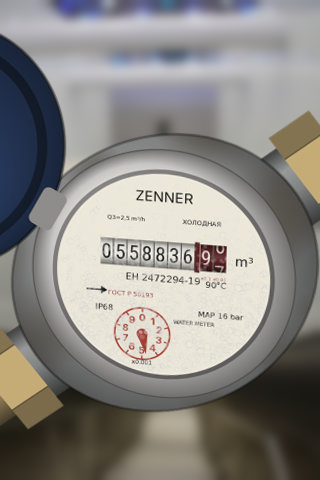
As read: {"value": 558836.964, "unit": "m³"}
